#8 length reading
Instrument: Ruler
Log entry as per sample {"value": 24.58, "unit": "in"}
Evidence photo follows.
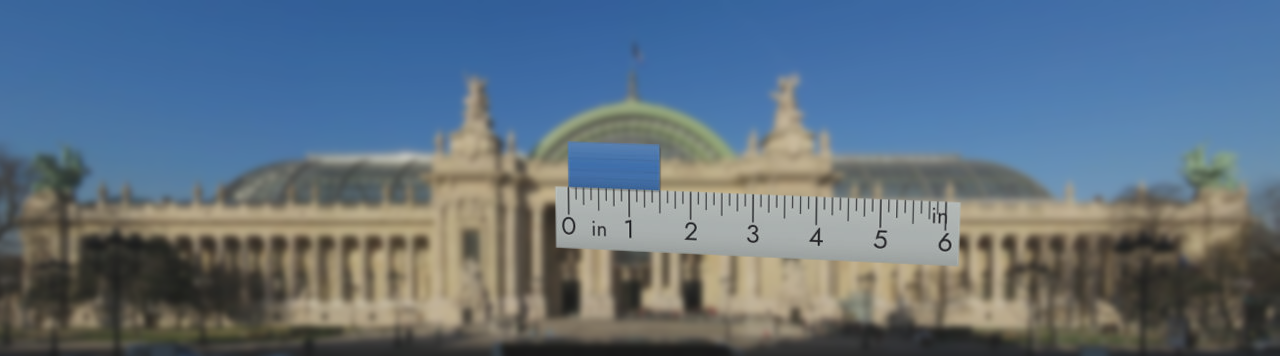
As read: {"value": 1.5, "unit": "in"}
